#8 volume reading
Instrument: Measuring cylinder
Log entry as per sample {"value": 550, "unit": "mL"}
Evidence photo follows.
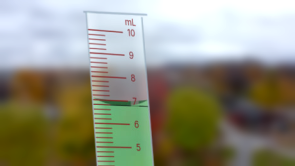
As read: {"value": 6.8, "unit": "mL"}
